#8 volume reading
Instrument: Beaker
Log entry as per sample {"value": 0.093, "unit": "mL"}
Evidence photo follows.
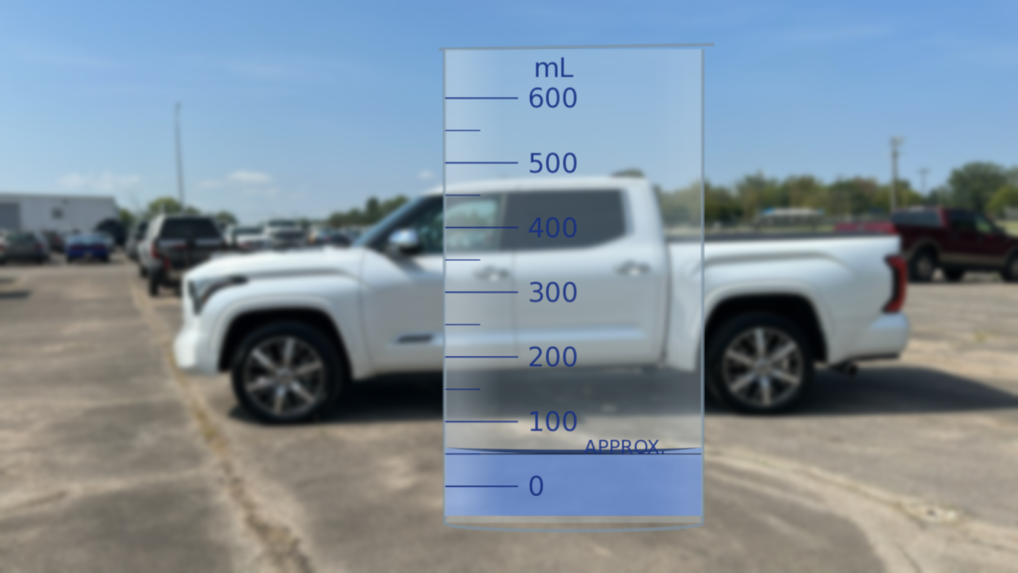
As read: {"value": 50, "unit": "mL"}
